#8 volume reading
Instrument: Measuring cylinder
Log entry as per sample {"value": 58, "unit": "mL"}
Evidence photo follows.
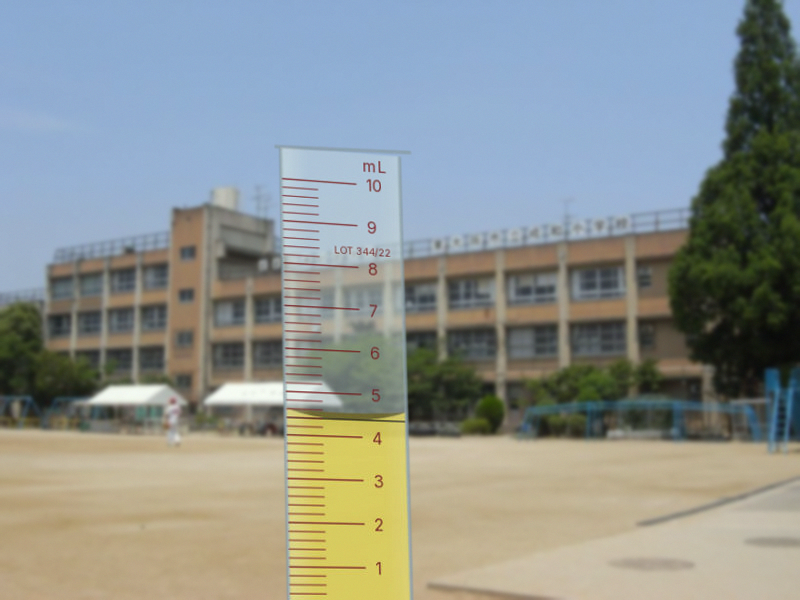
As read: {"value": 4.4, "unit": "mL"}
